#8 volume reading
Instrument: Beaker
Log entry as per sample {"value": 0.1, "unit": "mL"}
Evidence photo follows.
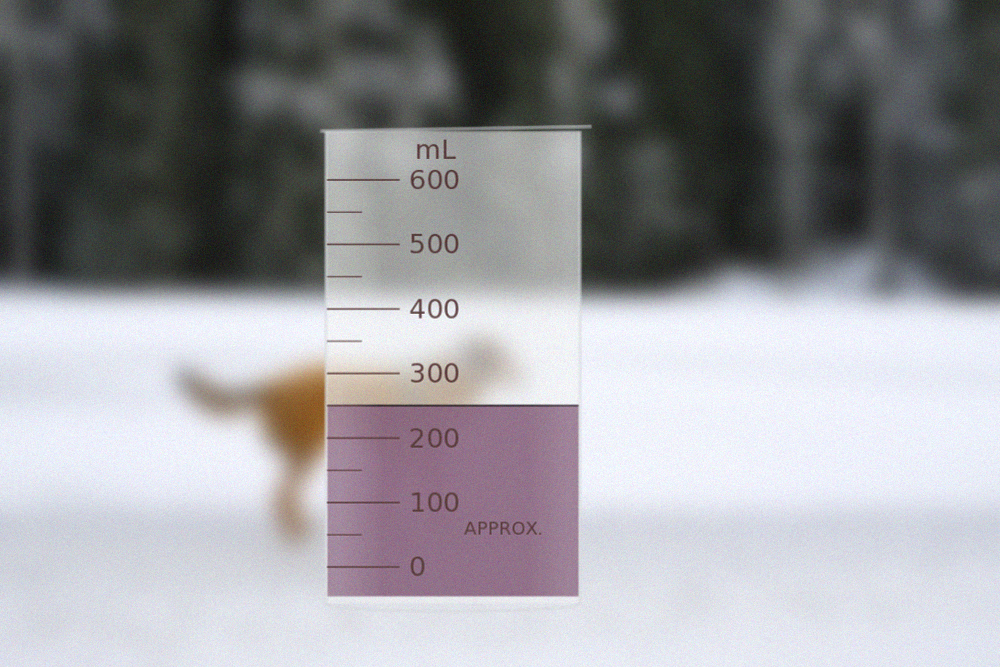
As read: {"value": 250, "unit": "mL"}
